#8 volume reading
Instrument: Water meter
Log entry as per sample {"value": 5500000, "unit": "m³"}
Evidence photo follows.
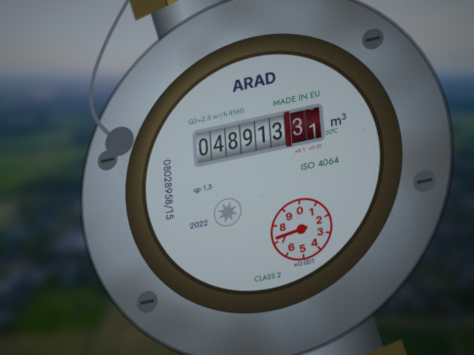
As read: {"value": 48913.307, "unit": "m³"}
